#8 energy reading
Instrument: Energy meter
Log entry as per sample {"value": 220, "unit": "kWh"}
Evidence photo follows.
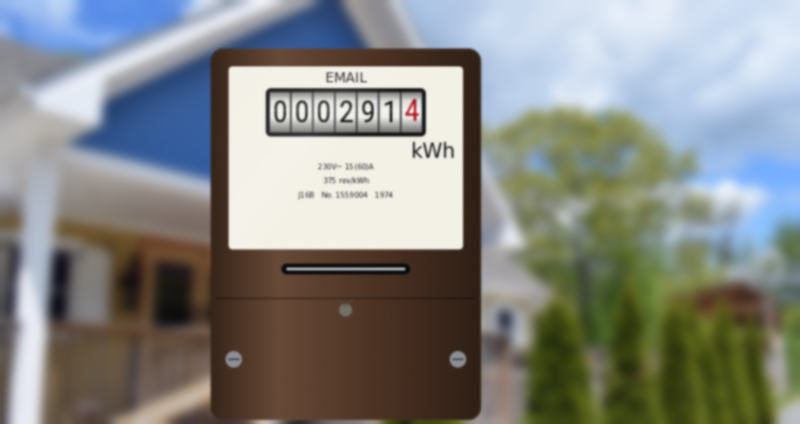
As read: {"value": 291.4, "unit": "kWh"}
